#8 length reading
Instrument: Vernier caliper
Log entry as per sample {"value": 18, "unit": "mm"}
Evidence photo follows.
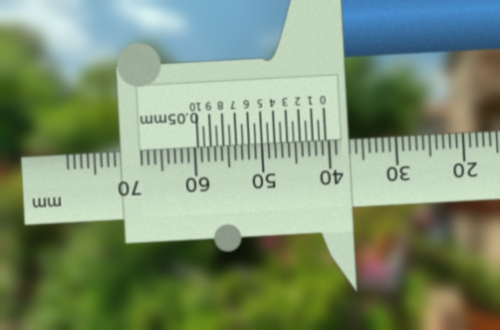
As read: {"value": 40.5, "unit": "mm"}
